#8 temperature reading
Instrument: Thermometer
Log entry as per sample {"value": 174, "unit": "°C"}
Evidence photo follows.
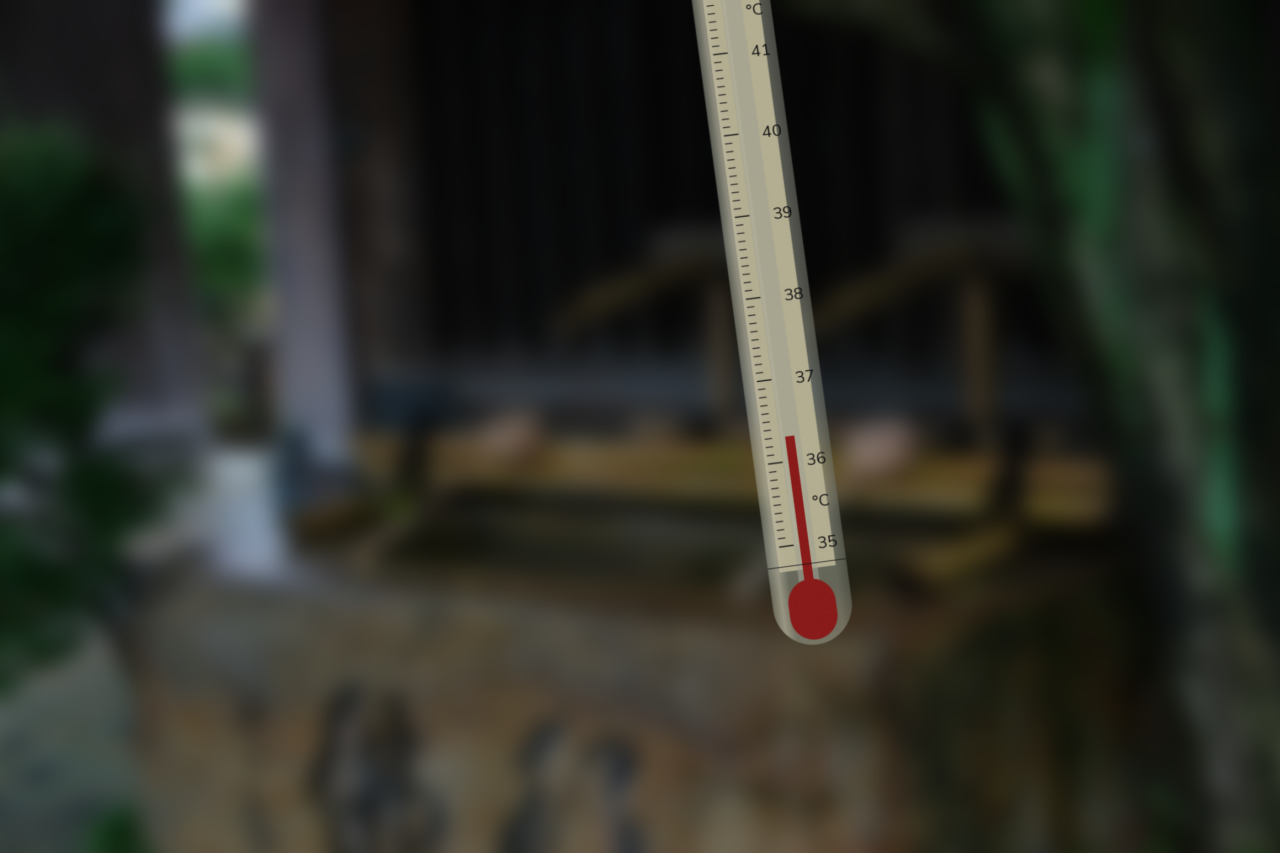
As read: {"value": 36.3, "unit": "°C"}
